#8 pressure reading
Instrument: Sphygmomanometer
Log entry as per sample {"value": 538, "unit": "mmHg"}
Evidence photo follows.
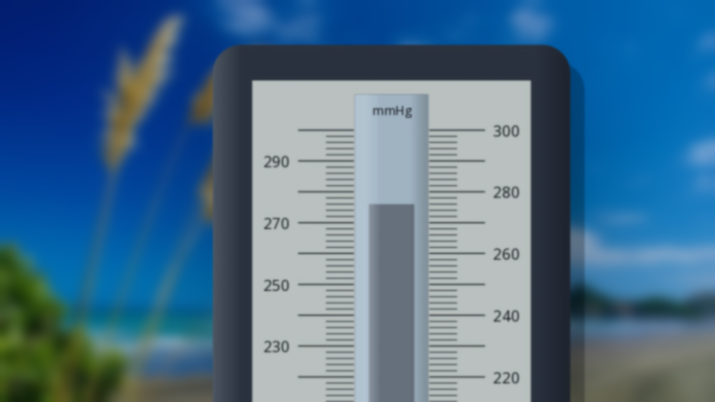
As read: {"value": 276, "unit": "mmHg"}
